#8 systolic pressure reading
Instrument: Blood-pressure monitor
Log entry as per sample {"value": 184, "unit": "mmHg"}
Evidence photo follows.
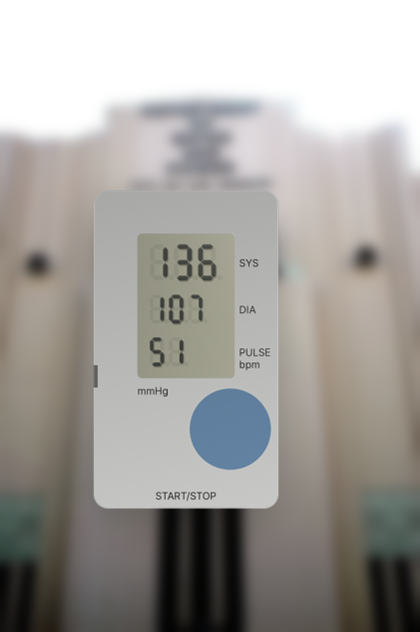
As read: {"value": 136, "unit": "mmHg"}
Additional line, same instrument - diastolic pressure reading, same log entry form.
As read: {"value": 107, "unit": "mmHg"}
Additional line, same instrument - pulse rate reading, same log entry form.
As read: {"value": 51, "unit": "bpm"}
